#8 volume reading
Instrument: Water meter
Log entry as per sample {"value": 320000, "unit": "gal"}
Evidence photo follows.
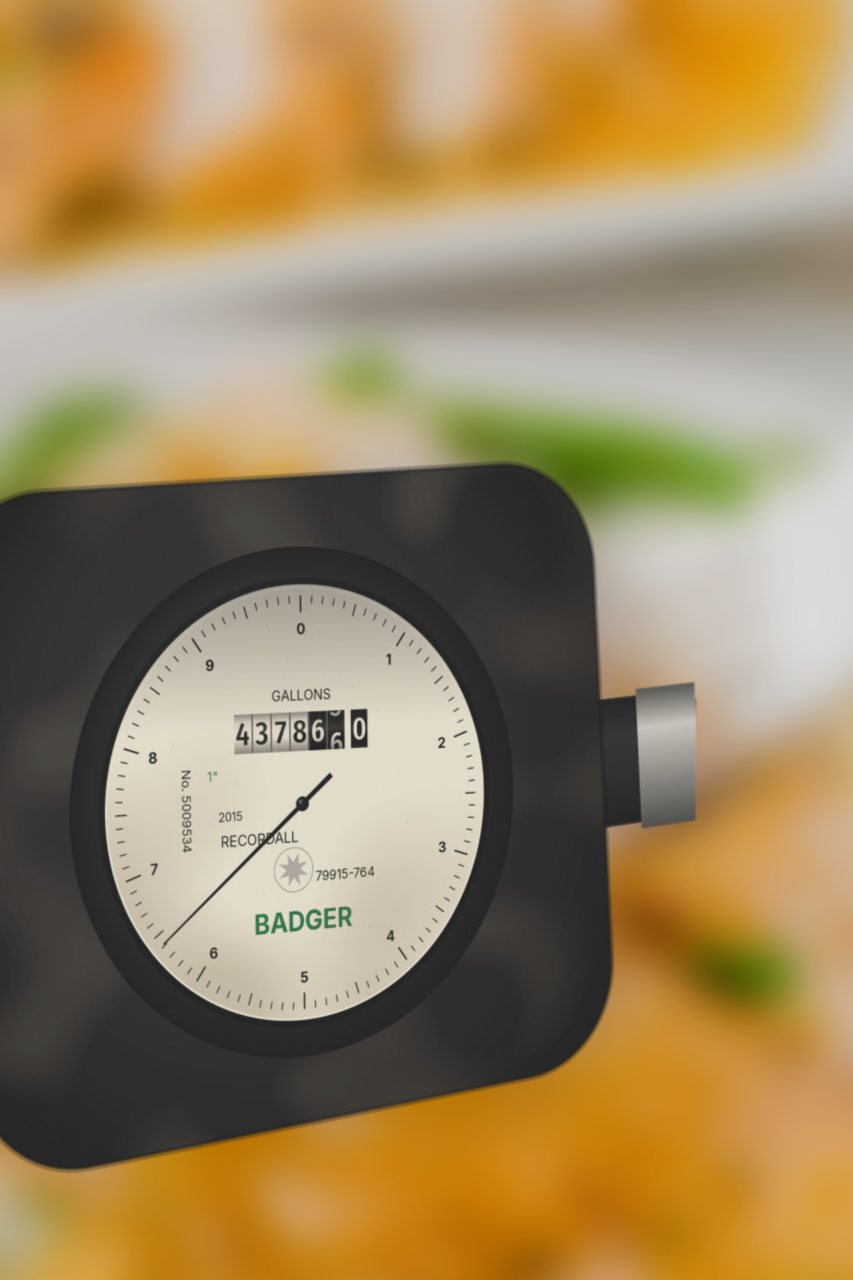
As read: {"value": 4378656.4, "unit": "gal"}
